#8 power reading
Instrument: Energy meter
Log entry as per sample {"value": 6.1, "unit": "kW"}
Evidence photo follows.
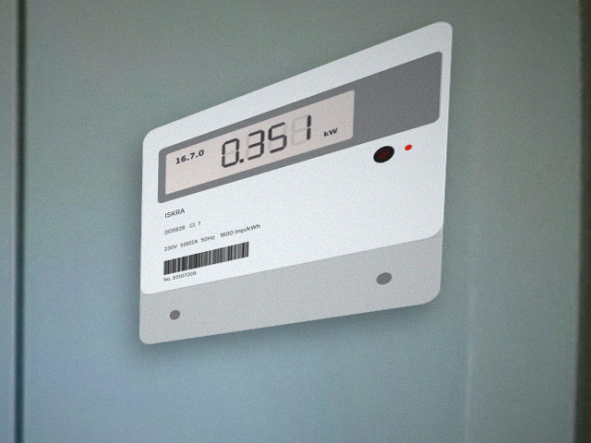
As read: {"value": 0.351, "unit": "kW"}
